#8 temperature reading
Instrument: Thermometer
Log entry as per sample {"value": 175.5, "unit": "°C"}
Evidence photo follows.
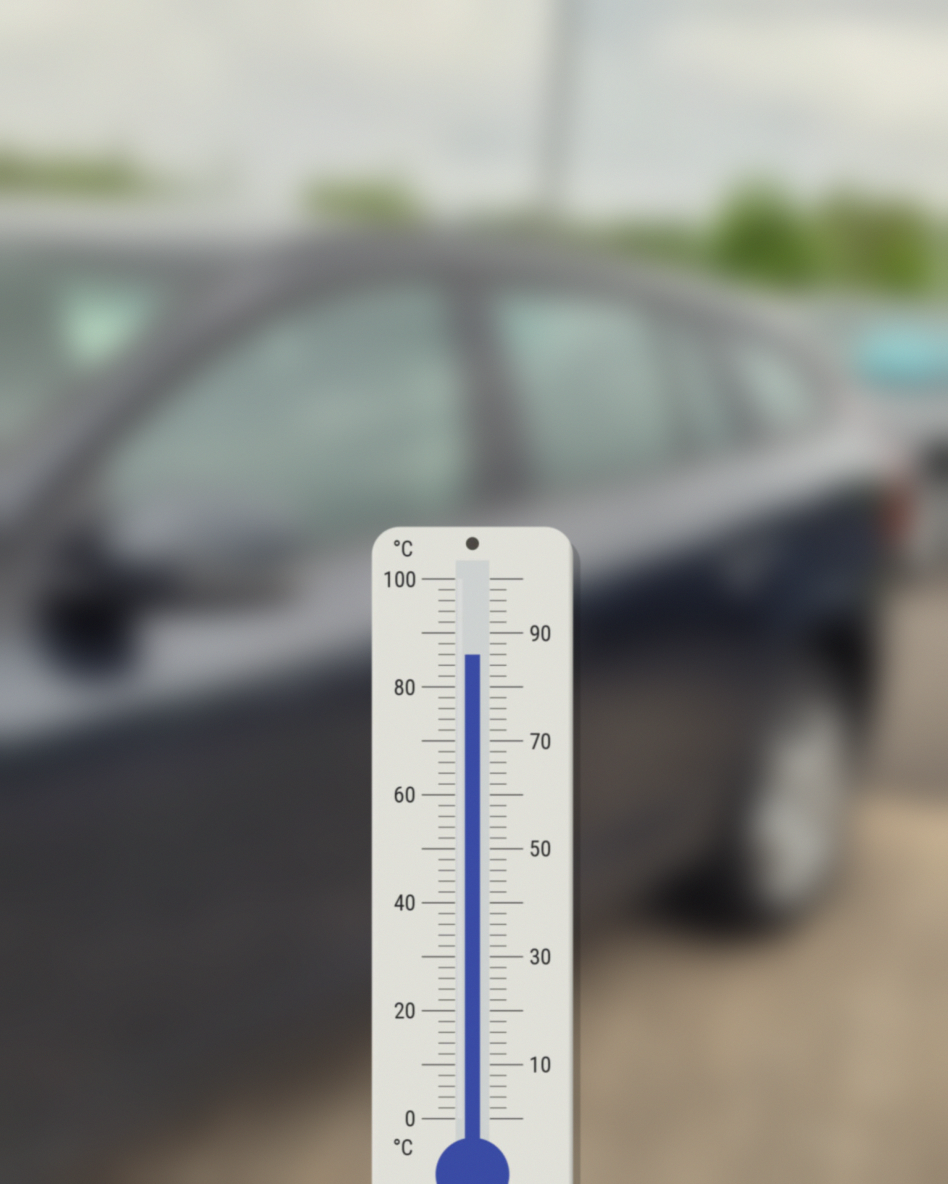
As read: {"value": 86, "unit": "°C"}
